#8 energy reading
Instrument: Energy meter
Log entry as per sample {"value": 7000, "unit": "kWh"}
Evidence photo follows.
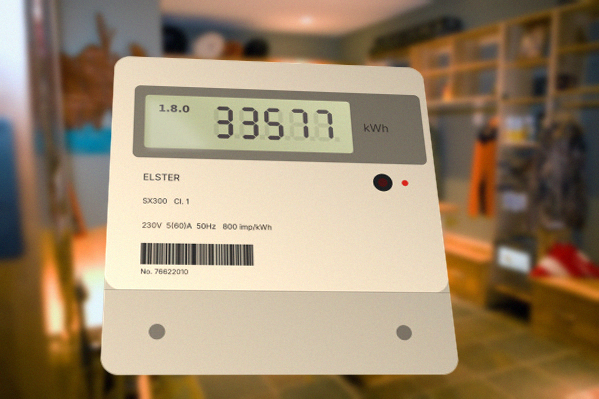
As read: {"value": 33577, "unit": "kWh"}
